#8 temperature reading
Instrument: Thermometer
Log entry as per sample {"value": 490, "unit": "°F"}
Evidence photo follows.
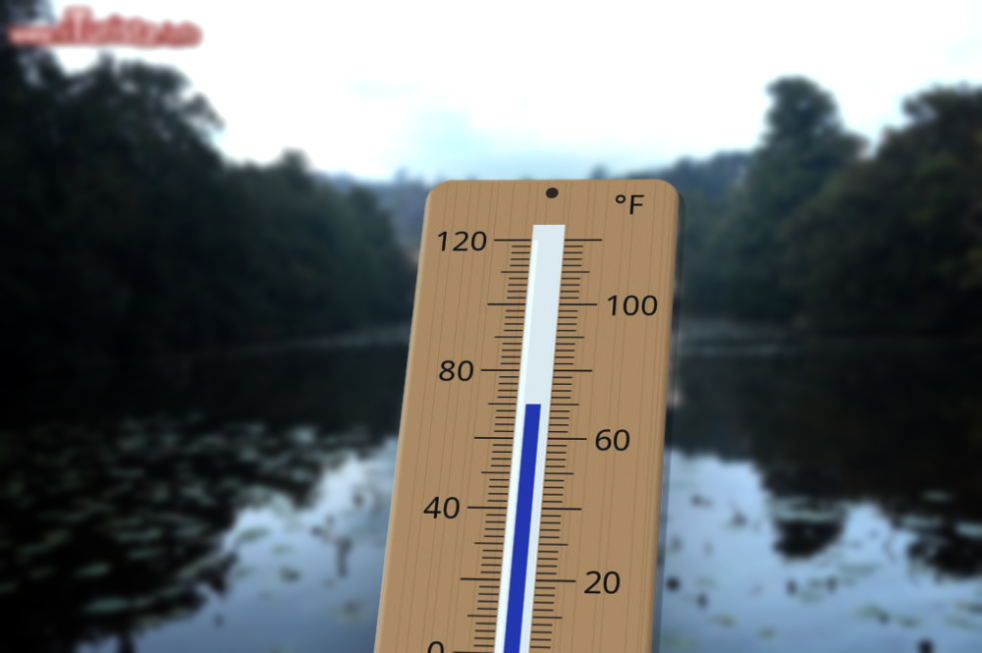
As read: {"value": 70, "unit": "°F"}
